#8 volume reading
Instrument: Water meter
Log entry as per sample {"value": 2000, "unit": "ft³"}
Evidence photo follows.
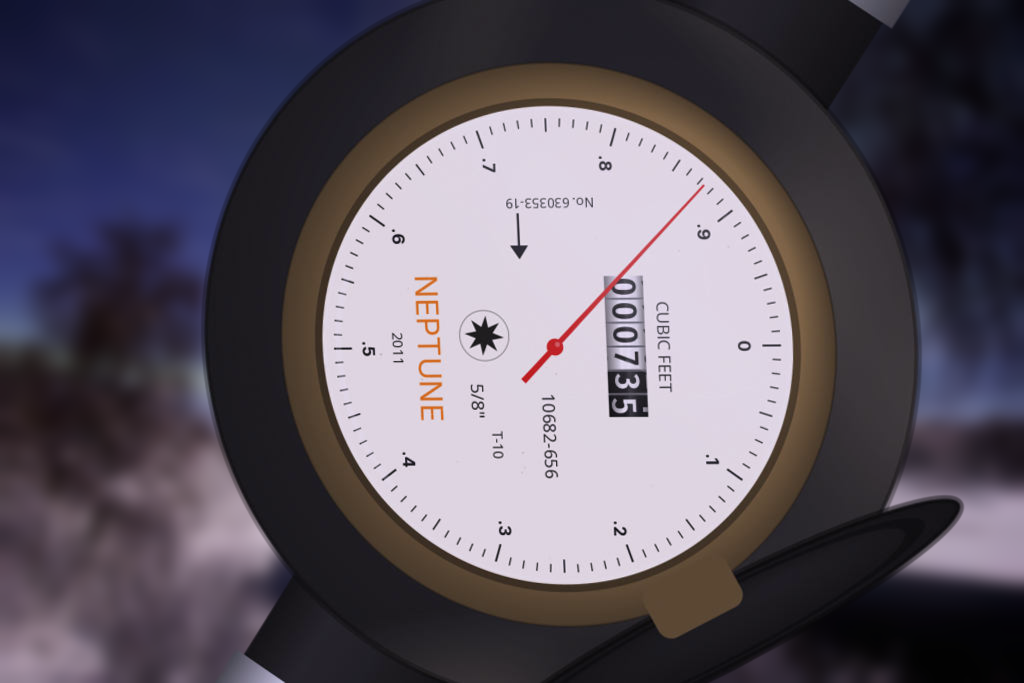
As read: {"value": 734.87, "unit": "ft³"}
